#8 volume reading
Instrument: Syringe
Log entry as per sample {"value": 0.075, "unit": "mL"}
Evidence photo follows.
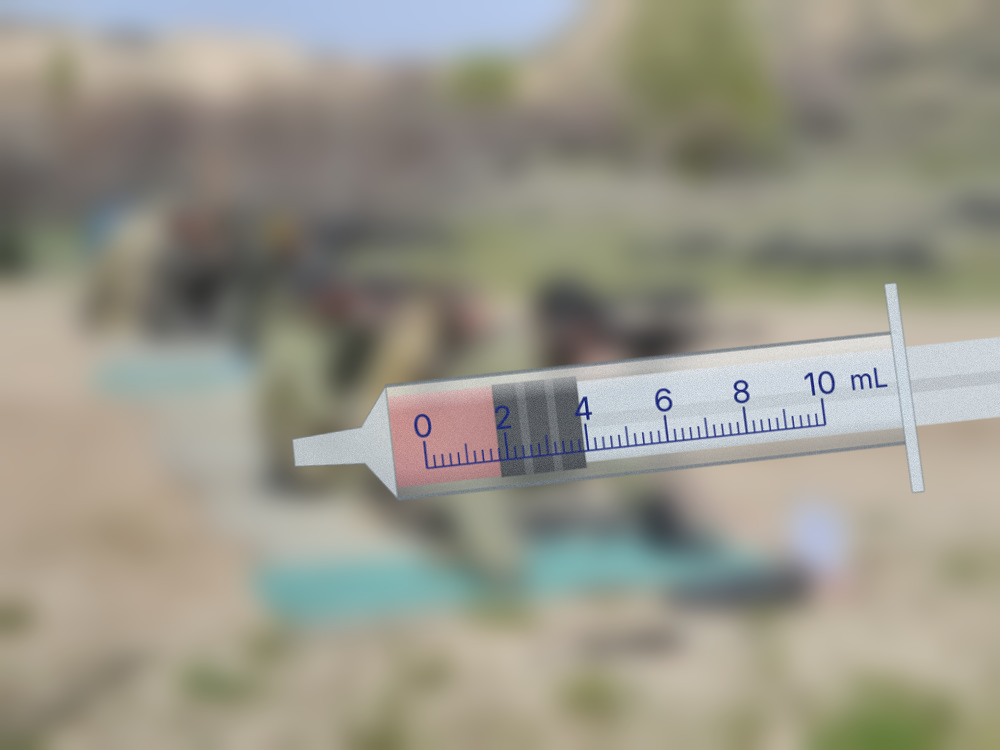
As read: {"value": 1.8, "unit": "mL"}
